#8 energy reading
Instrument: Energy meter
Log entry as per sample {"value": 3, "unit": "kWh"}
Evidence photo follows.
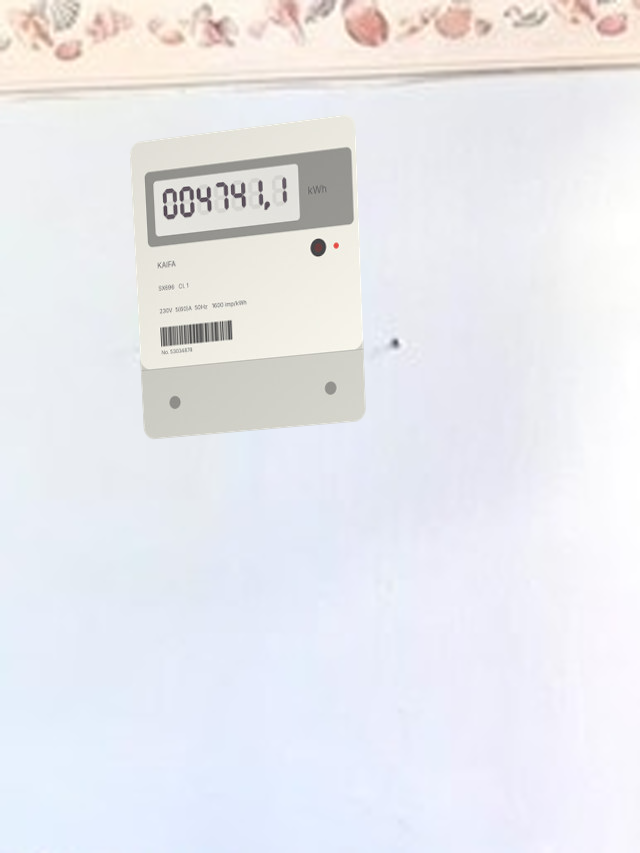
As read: {"value": 4741.1, "unit": "kWh"}
